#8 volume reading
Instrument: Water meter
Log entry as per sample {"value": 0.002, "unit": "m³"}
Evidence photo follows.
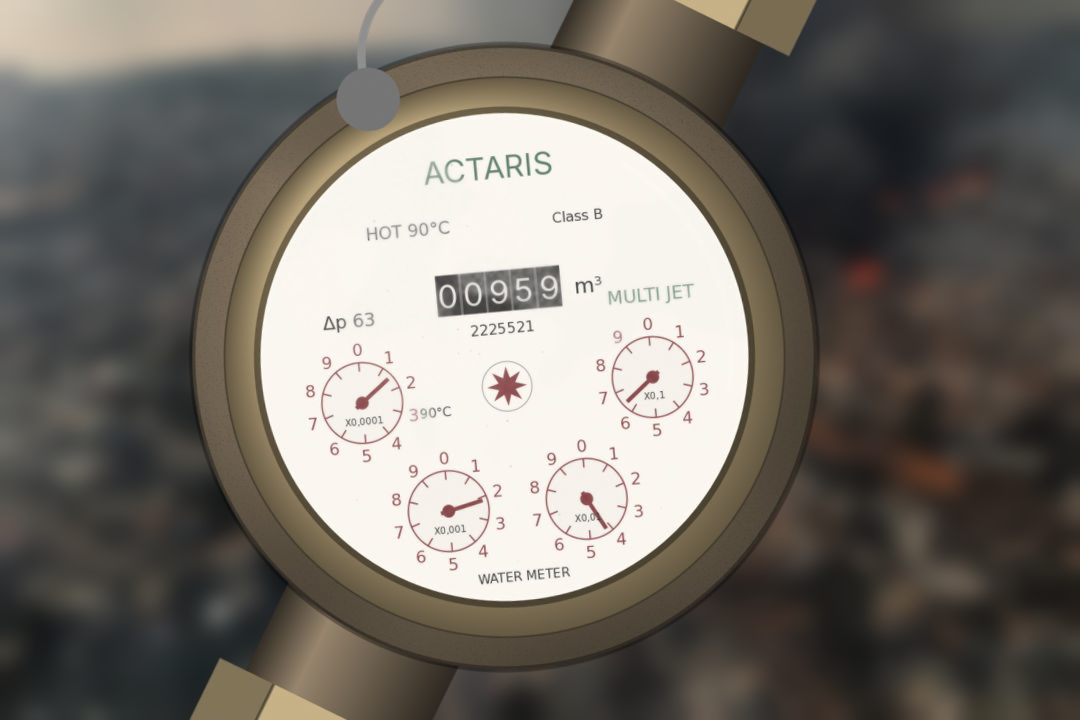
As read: {"value": 959.6421, "unit": "m³"}
